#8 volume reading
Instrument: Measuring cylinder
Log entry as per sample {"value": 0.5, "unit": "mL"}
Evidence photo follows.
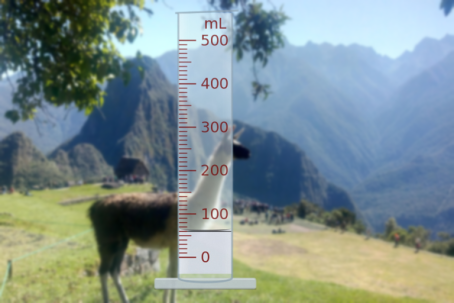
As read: {"value": 60, "unit": "mL"}
